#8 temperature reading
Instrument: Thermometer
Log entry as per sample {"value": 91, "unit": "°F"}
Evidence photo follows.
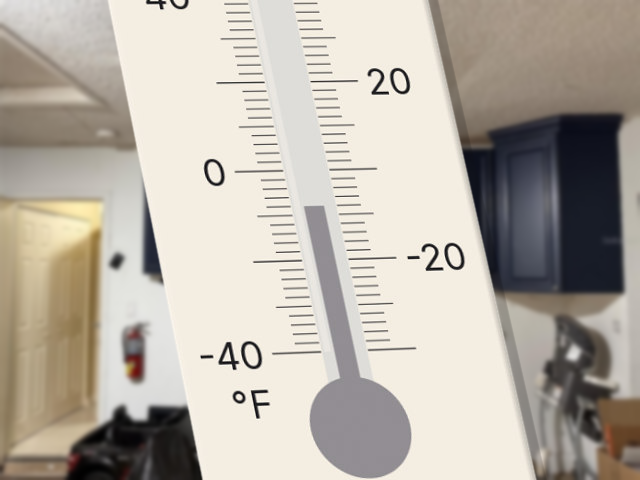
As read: {"value": -8, "unit": "°F"}
